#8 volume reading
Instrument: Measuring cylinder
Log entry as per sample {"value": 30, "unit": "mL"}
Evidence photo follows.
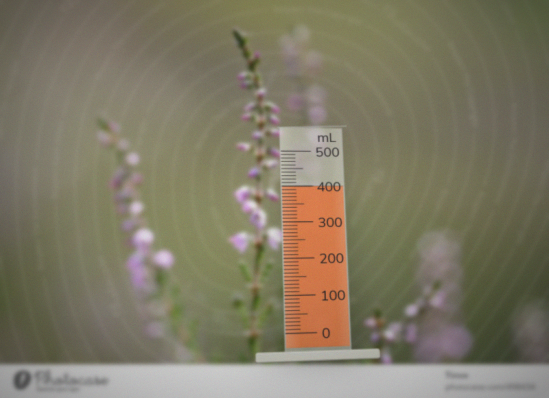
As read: {"value": 400, "unit": "mL"}
